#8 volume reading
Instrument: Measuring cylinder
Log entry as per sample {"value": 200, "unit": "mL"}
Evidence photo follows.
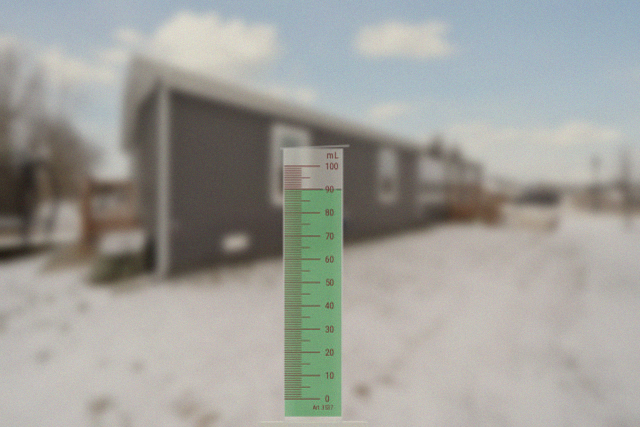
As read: {"value": 90, "unit": "mL"}
